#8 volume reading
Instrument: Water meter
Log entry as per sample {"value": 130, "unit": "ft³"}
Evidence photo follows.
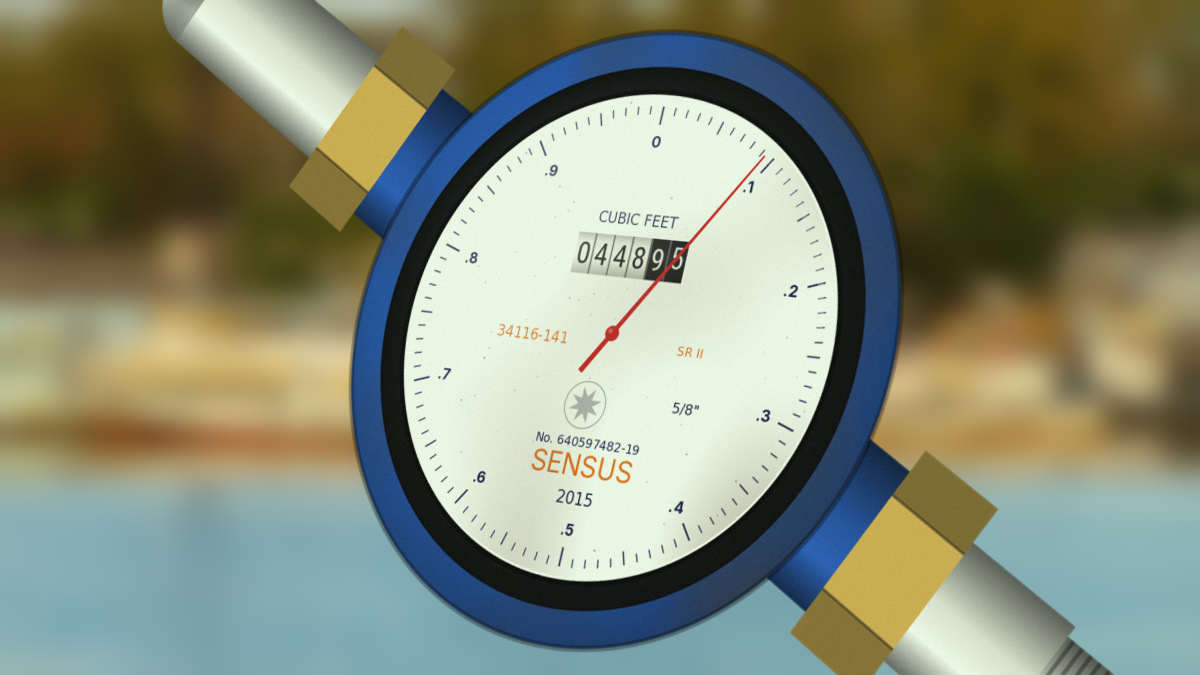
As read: {"value": 44895.09, "unit": "ft³"}
